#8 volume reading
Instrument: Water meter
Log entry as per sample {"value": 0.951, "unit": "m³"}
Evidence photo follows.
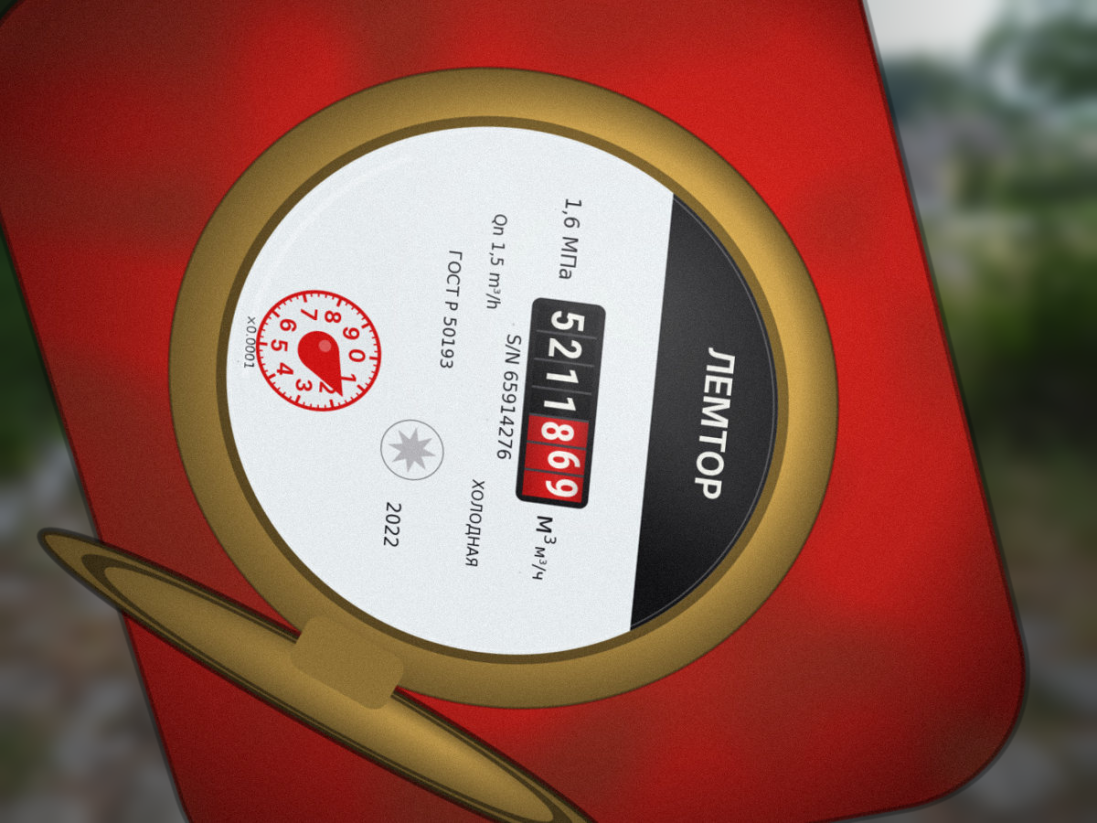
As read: {"value": 5211.8691, "unit": "m³"}
